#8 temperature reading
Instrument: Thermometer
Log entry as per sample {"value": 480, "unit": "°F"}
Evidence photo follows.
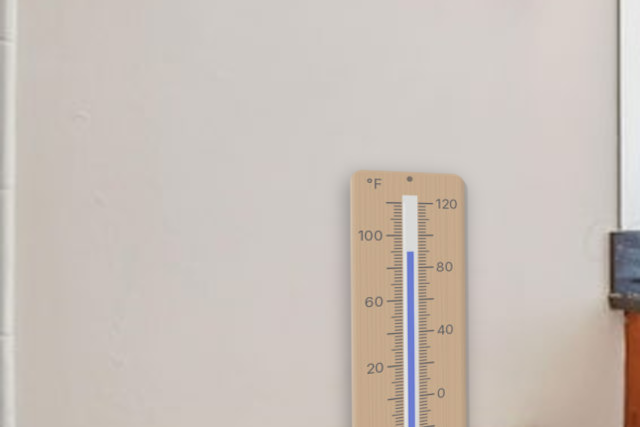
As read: {"value": 90, "unit": "°F"}
